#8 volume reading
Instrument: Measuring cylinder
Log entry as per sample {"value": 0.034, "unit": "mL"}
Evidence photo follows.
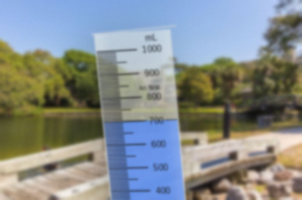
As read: {"value": 700, "unit": "mL"}
